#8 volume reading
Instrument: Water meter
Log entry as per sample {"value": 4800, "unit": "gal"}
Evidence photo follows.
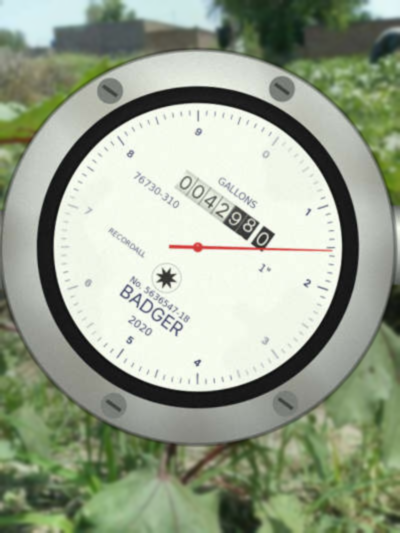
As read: {"value": 42981.5, "unit": "gal"}
